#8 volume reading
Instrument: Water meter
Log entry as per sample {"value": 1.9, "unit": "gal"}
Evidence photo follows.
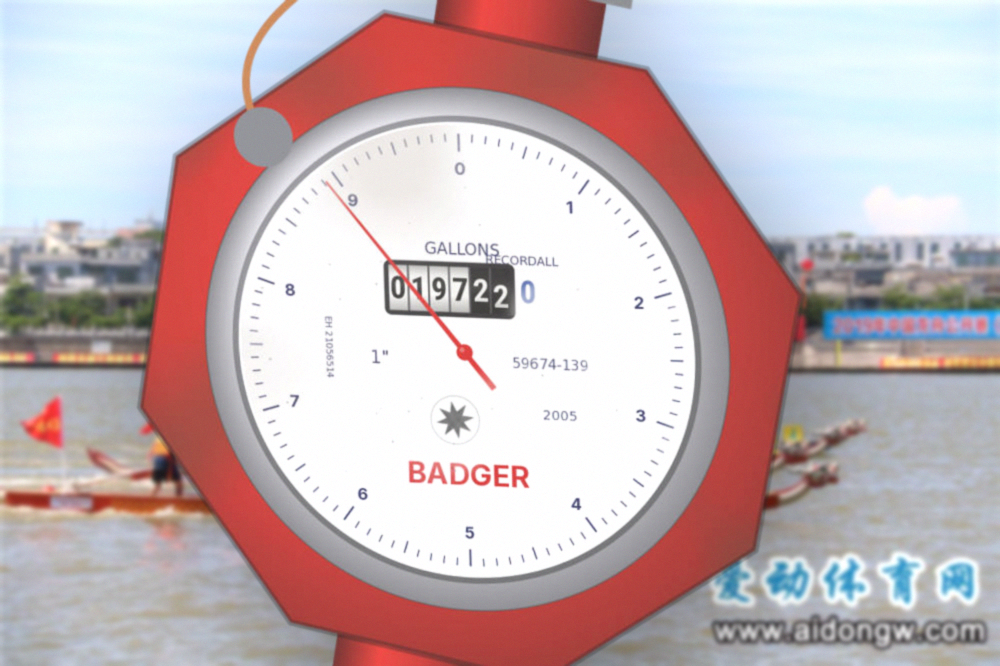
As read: {"value": 197218.9, "unit": "gal"}
